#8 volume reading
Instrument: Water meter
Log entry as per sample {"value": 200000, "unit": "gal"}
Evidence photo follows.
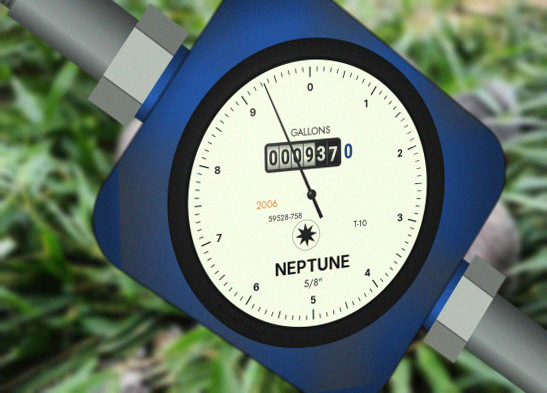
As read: {"value": 9369.3, "unit": "gal"}
